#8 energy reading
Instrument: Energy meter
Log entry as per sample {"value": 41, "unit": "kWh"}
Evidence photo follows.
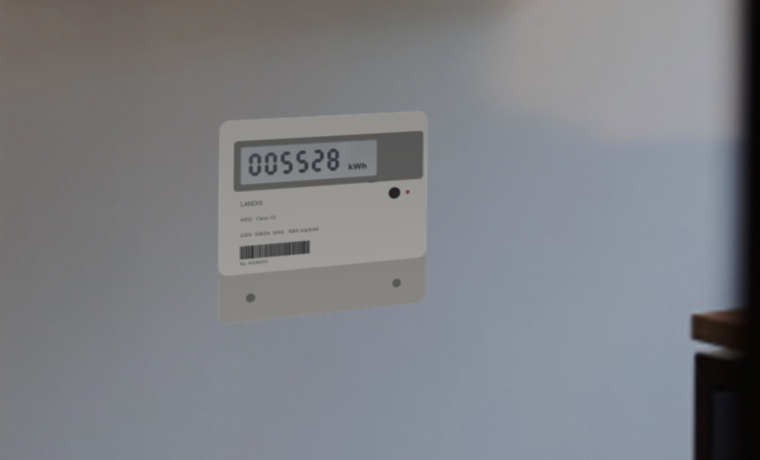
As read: {"value": 5528, "unit": "kWh"}
